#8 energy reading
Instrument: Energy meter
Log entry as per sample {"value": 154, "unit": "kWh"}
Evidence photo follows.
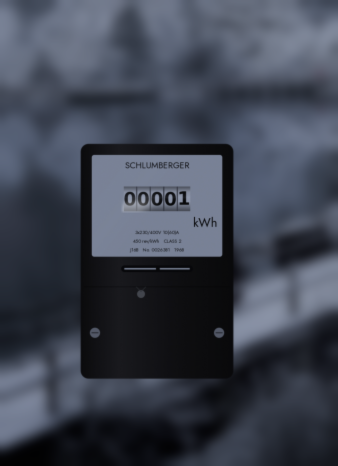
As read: {"value": 1, "unit": "kWh"}
